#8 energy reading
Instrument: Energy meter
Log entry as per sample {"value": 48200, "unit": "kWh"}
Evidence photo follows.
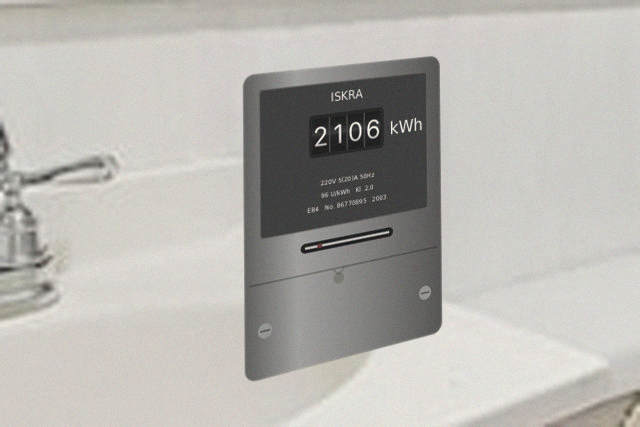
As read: {"value": 2106, "unit": "kWh"}
